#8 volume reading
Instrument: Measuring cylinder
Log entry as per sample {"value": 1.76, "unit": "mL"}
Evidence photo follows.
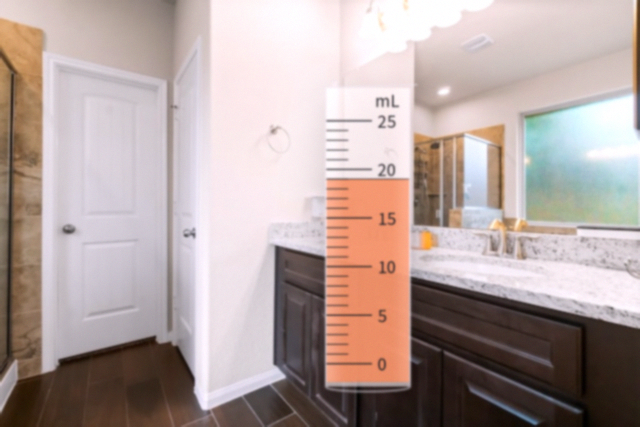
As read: {"value": 19, "unit": "mL"}
